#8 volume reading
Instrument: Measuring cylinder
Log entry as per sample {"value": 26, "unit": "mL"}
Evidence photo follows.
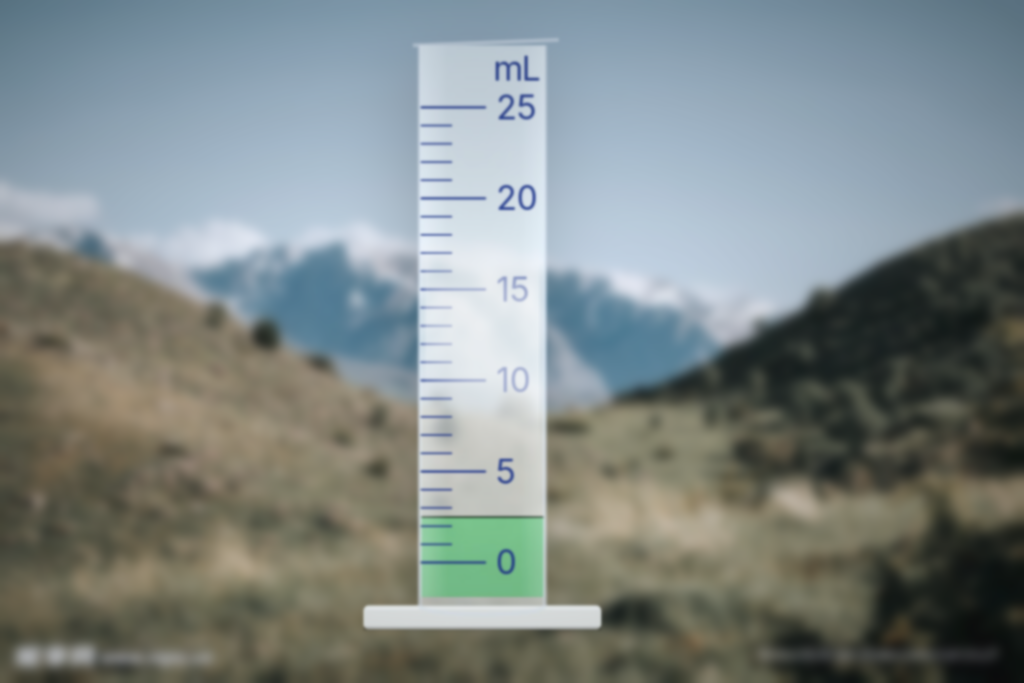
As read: {"value": 2.5, "unit": "mL"}
